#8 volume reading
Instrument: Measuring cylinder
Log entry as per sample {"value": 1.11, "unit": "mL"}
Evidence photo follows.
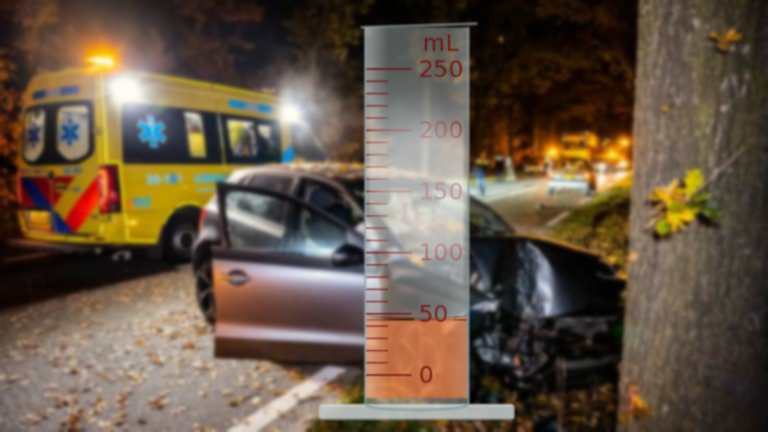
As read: {"value": 45, "unit": "mL"}
